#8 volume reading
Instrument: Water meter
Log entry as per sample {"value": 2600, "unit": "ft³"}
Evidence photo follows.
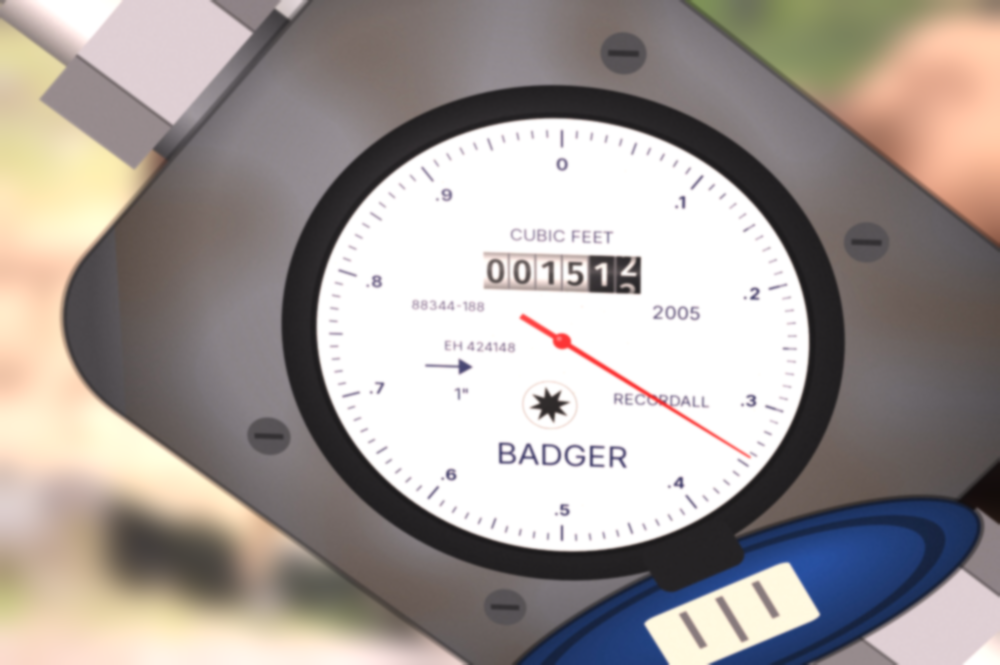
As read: {"value": 1512.34, "unit": "ft³"}
